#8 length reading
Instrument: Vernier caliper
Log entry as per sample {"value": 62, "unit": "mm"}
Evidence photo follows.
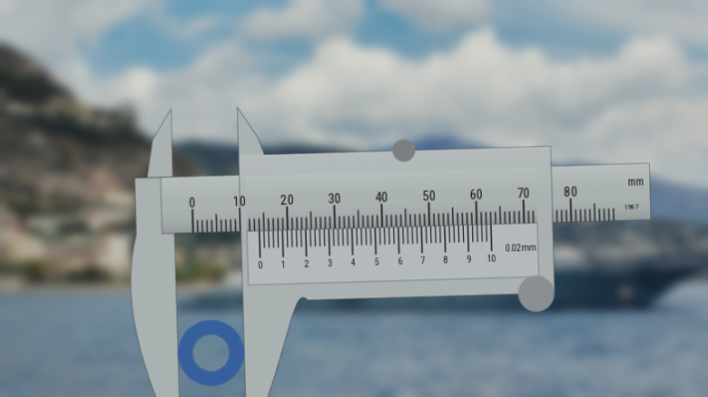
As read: {"value": 14.0, "unit": "mm"}
